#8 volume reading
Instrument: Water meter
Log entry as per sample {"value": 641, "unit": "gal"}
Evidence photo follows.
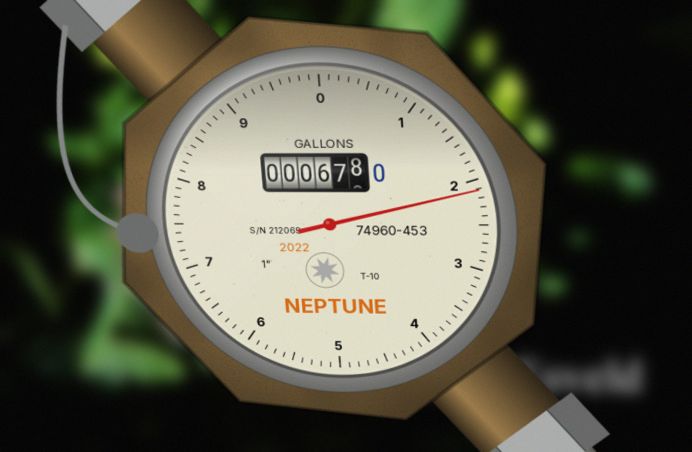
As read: {"value": 6782.1, "unit": "gal"}
